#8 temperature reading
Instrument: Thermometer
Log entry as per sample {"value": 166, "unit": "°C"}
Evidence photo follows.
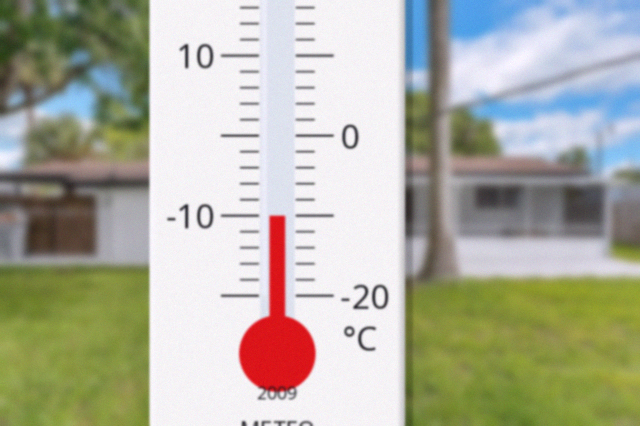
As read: {"value": -10, "unit": "°C"}
